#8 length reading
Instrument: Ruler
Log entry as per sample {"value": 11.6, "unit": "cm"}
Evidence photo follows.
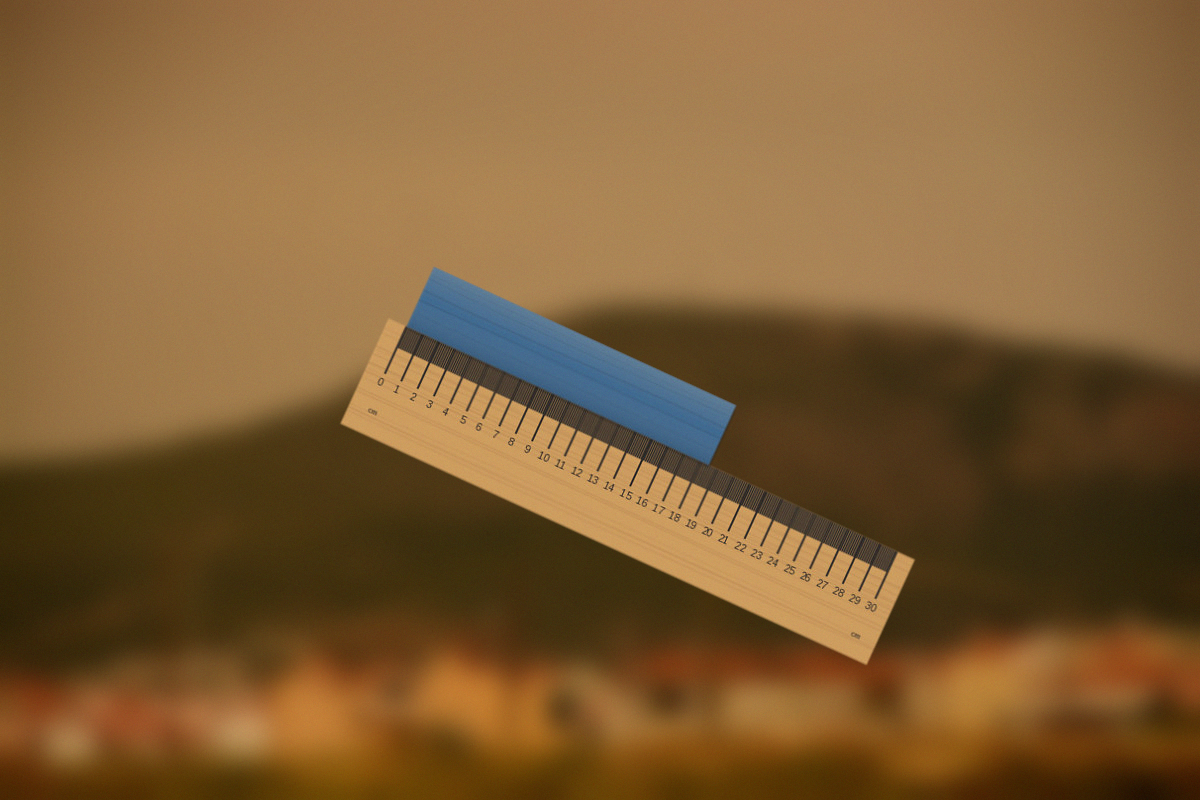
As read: {"value": 18.5, "unit": "cm"}
